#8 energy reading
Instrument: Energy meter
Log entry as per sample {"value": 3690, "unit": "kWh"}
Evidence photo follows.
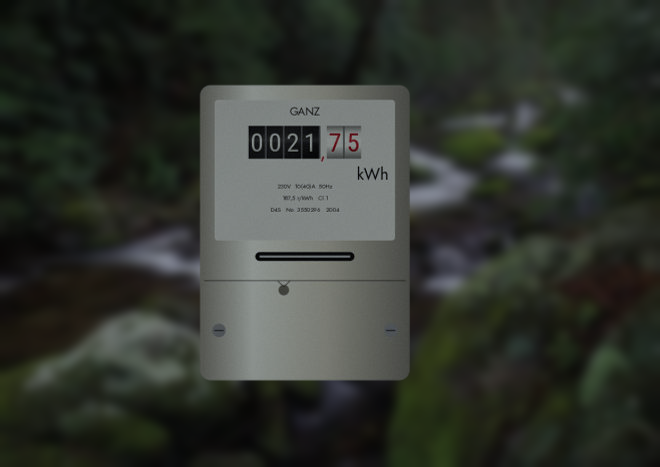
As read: {"value": 21.75, "unit": "kWh"}
